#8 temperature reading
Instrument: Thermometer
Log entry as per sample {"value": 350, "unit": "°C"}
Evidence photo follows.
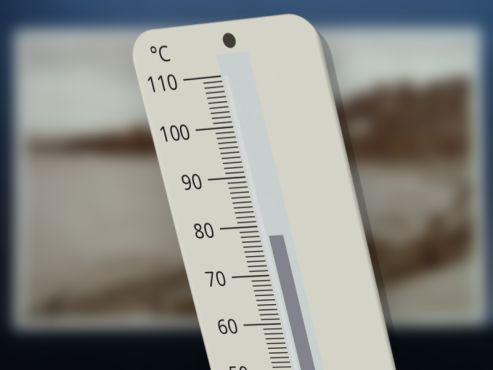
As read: {"value": 78, "unit": "°C"}
